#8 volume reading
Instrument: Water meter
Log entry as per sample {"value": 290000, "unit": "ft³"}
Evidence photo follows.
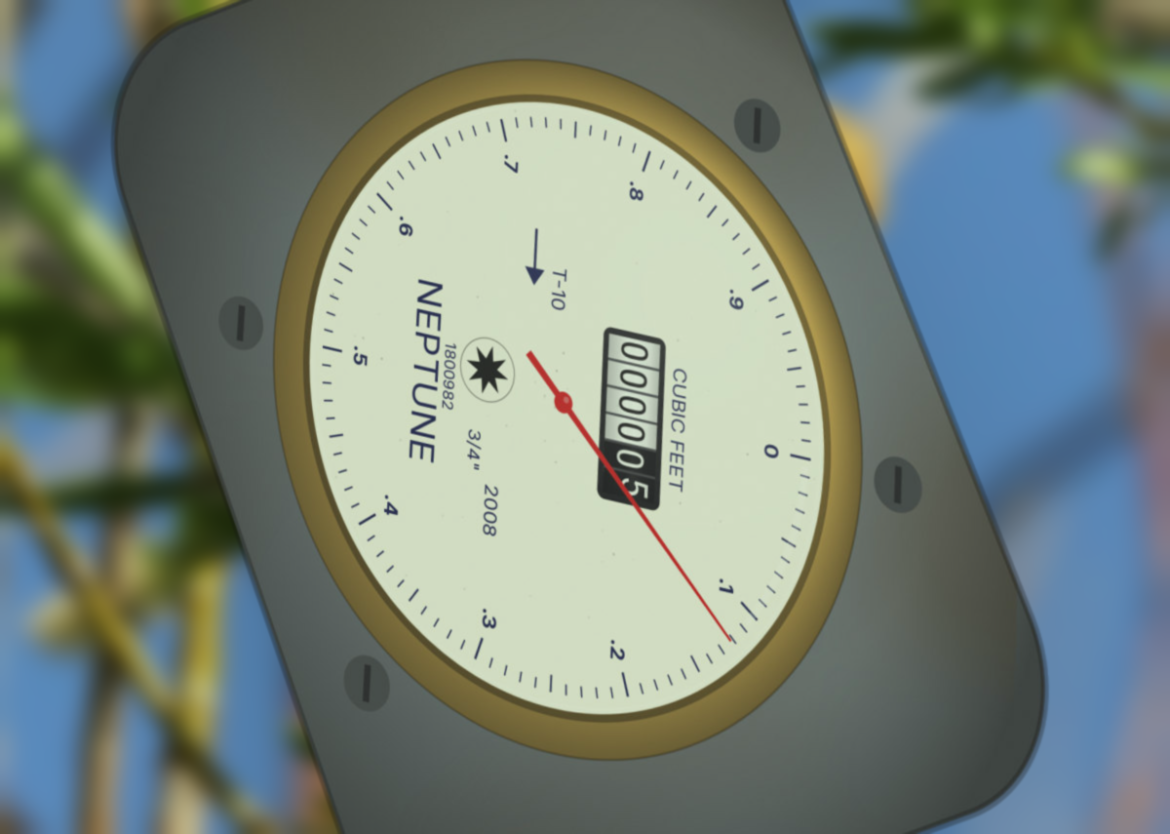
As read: {"value": 5.12, "unit": "ft³"}
